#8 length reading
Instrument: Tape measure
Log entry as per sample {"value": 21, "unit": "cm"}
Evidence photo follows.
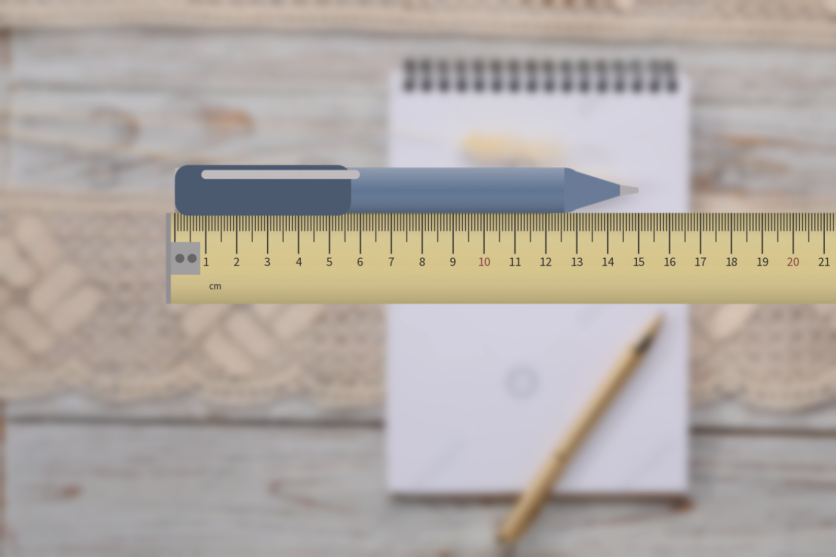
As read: {"value": 15, "unit": "cm"}
